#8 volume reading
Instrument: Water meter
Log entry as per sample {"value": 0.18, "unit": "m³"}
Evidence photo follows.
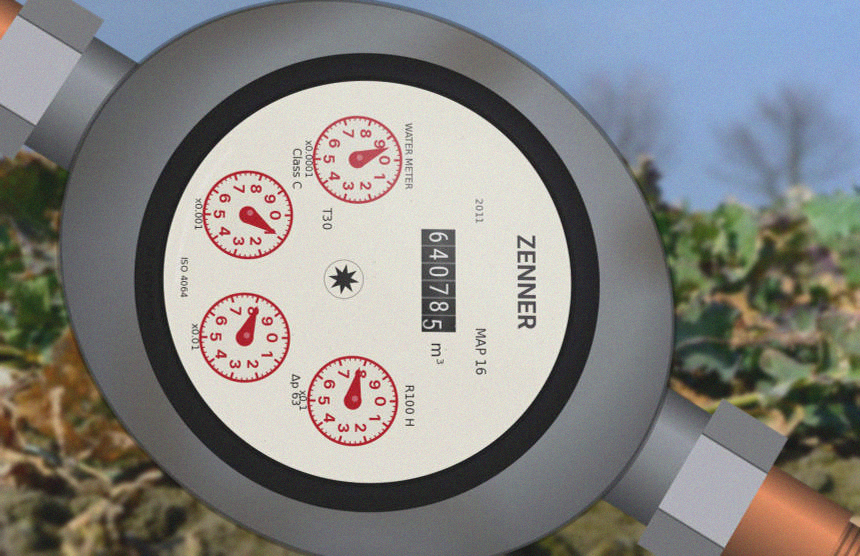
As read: {"value": 640784.7809, "unit": "m³"}
